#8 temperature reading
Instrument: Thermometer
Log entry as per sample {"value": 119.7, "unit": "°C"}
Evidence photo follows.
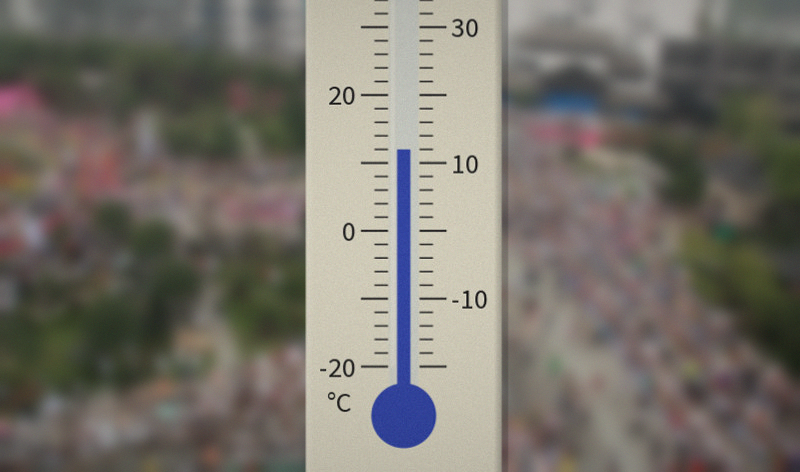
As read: {"value": 12, "unit": "°C"}
